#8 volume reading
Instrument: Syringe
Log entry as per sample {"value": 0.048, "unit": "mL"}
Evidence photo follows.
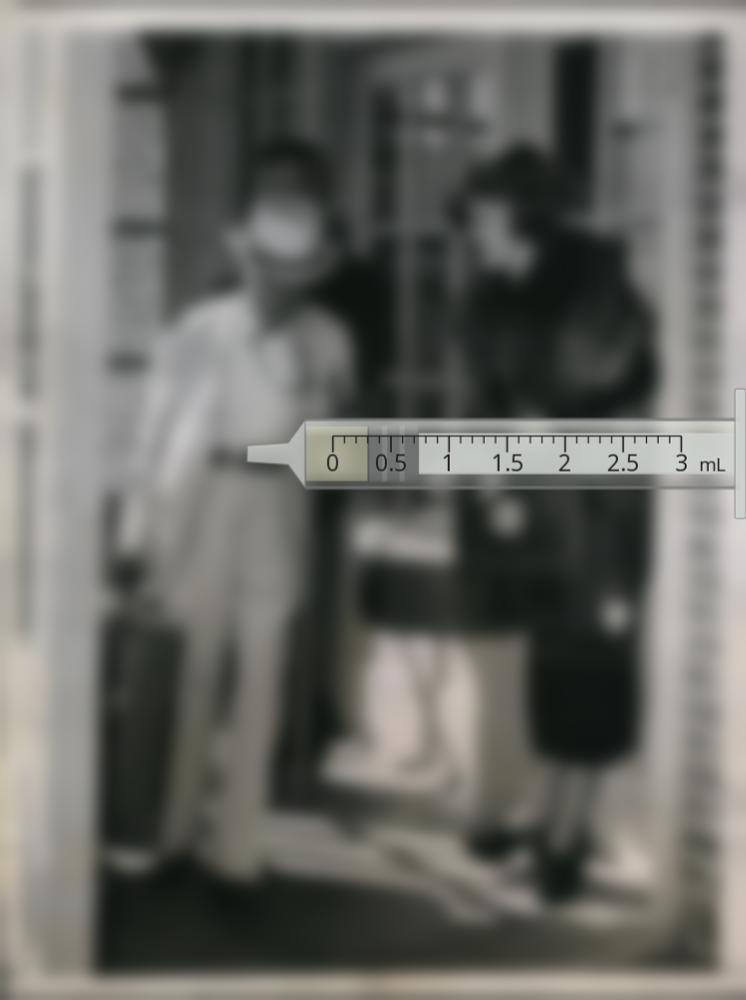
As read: {"value": 0.3, "unit": "mL"}
